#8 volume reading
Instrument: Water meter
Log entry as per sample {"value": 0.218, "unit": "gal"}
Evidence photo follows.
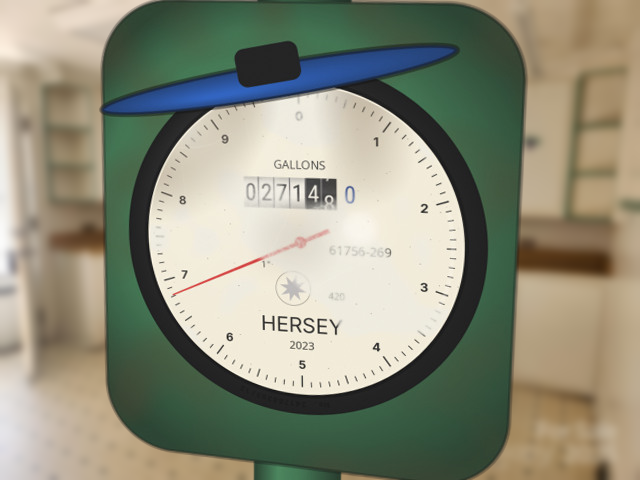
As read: {"value": 271476.8, "unit": "gal"}
